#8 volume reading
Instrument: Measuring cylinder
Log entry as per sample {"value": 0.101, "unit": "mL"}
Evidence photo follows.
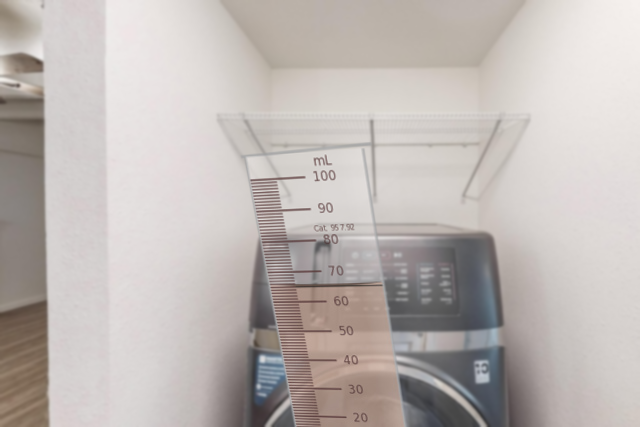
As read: {"value": 65, "unit": "mL"}
